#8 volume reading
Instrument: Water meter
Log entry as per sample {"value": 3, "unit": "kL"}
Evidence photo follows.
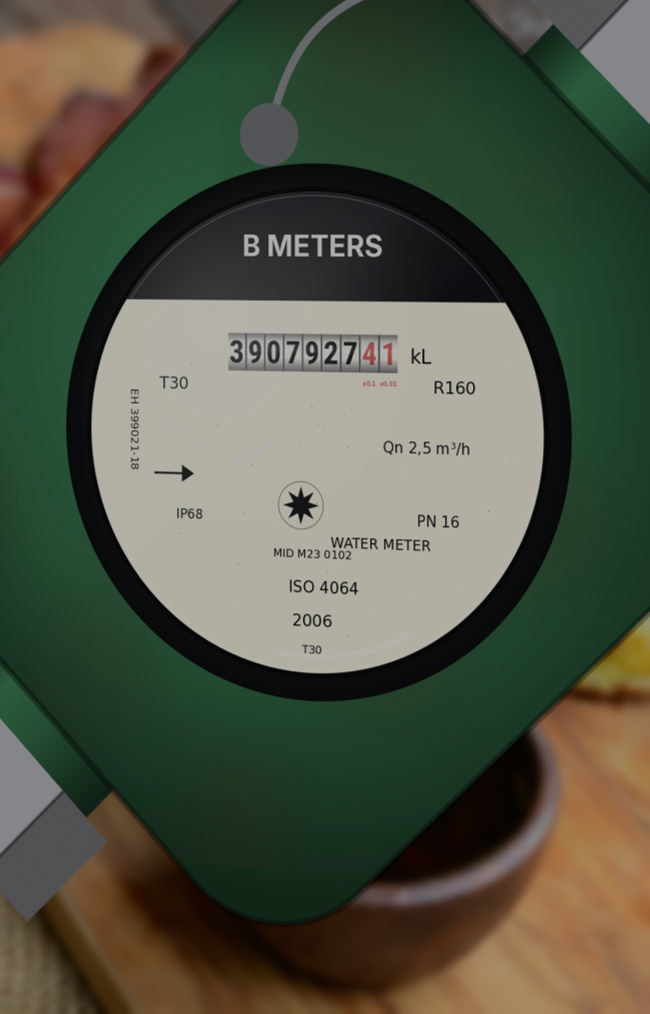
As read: {"value": 3907927.41, "unit": "kL"}
